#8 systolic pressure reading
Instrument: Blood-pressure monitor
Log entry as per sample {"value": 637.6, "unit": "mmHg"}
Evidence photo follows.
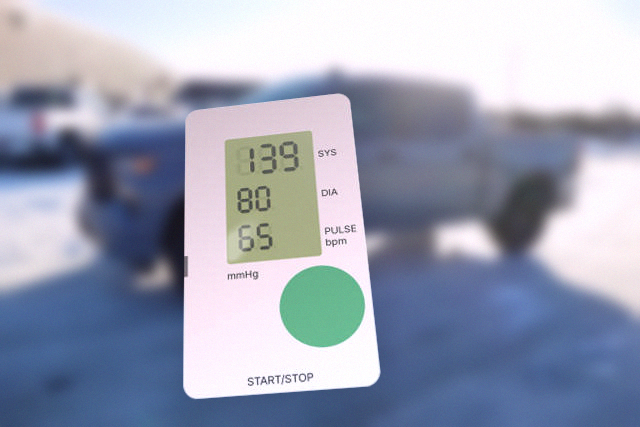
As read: {"value": 139, "unit": "mmHg"}
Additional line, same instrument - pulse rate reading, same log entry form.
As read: {"value": 65, "unit": "bpm"}
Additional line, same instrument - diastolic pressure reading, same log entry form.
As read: {"value": 80, "unit": "mmHg"}
